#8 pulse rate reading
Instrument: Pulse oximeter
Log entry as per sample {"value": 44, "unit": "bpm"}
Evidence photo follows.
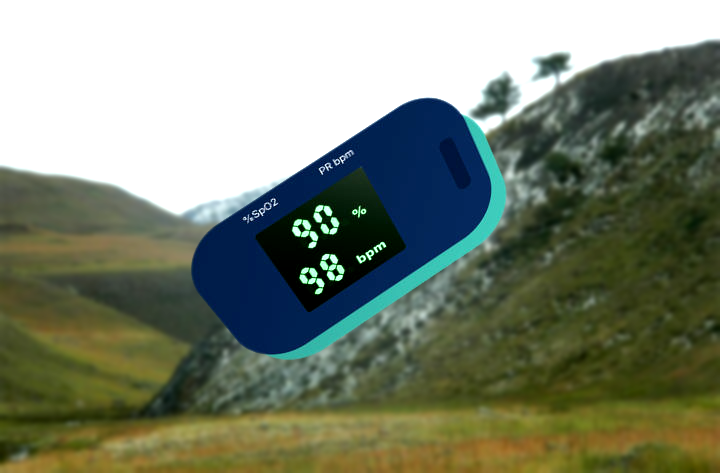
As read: {"value": 98, "unit": "bpm"}
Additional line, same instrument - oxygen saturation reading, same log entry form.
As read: {"value": 90, "unit": "%"}
